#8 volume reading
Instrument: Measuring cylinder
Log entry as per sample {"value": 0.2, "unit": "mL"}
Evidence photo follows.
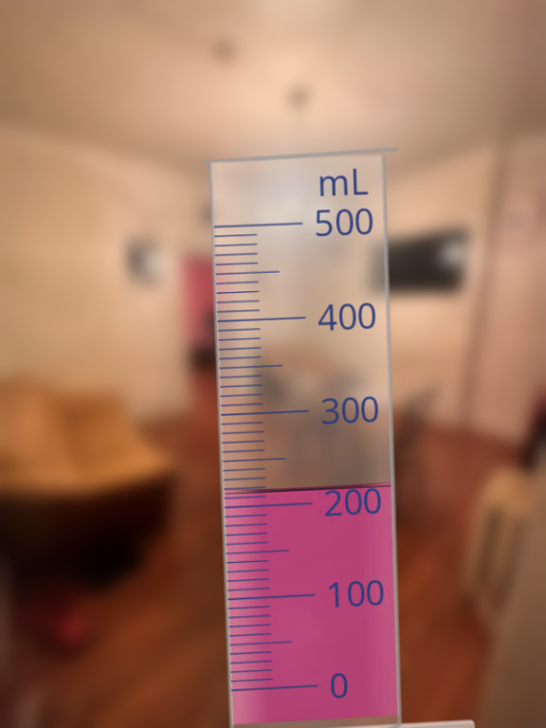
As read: {"value": 215, "unit": "mL"}
